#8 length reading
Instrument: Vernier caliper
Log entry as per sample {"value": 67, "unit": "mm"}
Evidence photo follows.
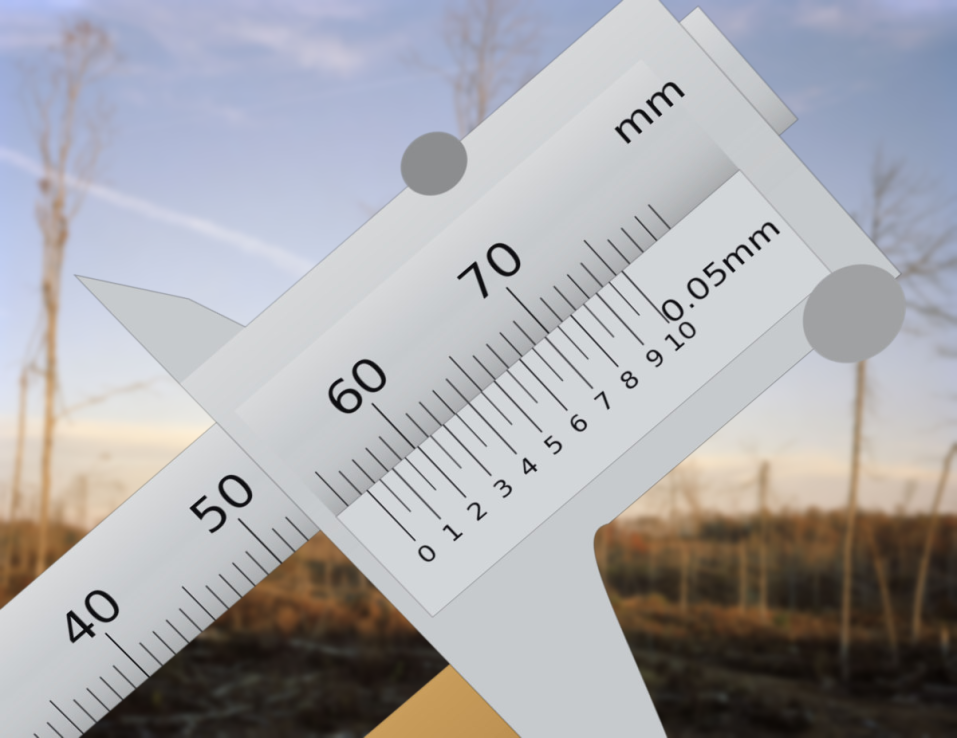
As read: {"value": 56.4, "unit": "mm"}
